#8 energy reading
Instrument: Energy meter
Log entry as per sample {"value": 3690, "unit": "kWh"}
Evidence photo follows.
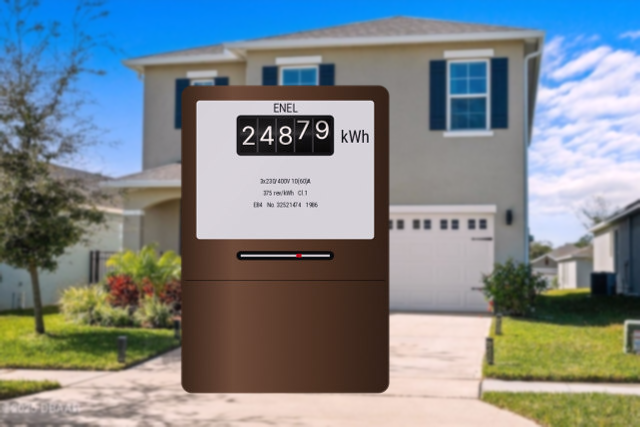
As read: {"value": 24879, "unit": "kWh"}
